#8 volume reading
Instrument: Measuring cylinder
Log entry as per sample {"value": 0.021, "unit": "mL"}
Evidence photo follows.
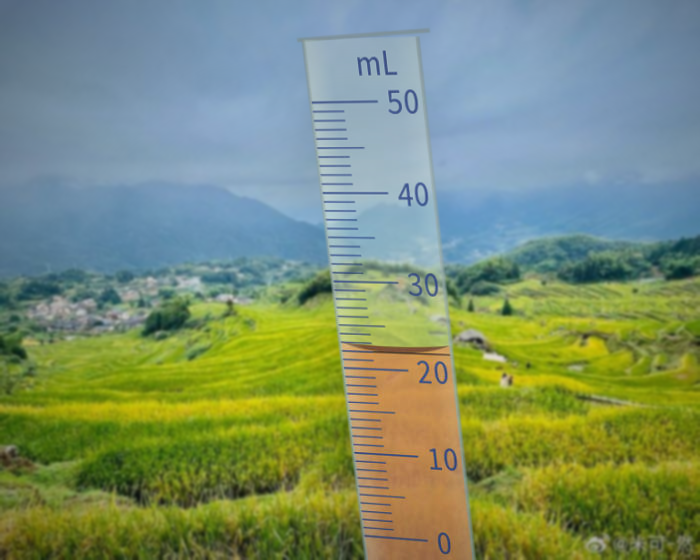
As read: {"value": 22, "unit": "mL"}
